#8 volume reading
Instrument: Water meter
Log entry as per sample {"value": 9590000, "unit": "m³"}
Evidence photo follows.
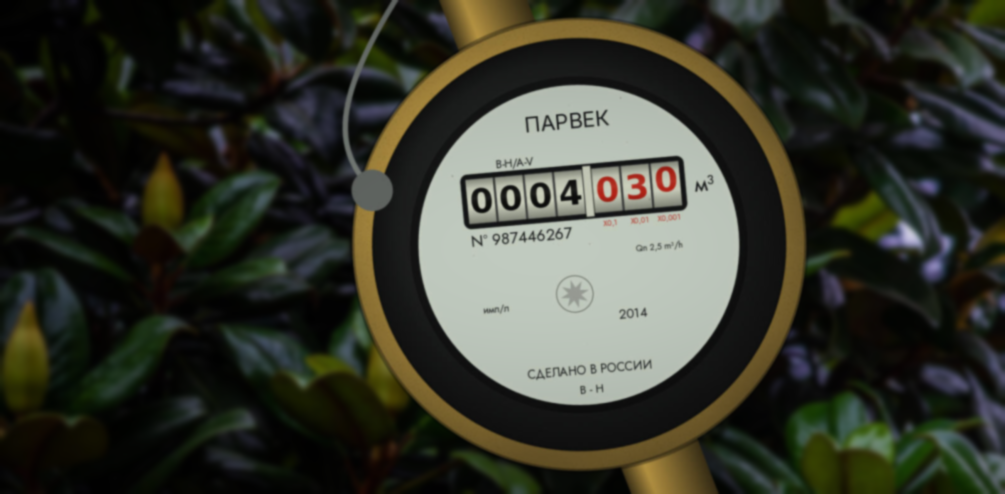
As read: {"value": 4.030, "unit": "m³"}
